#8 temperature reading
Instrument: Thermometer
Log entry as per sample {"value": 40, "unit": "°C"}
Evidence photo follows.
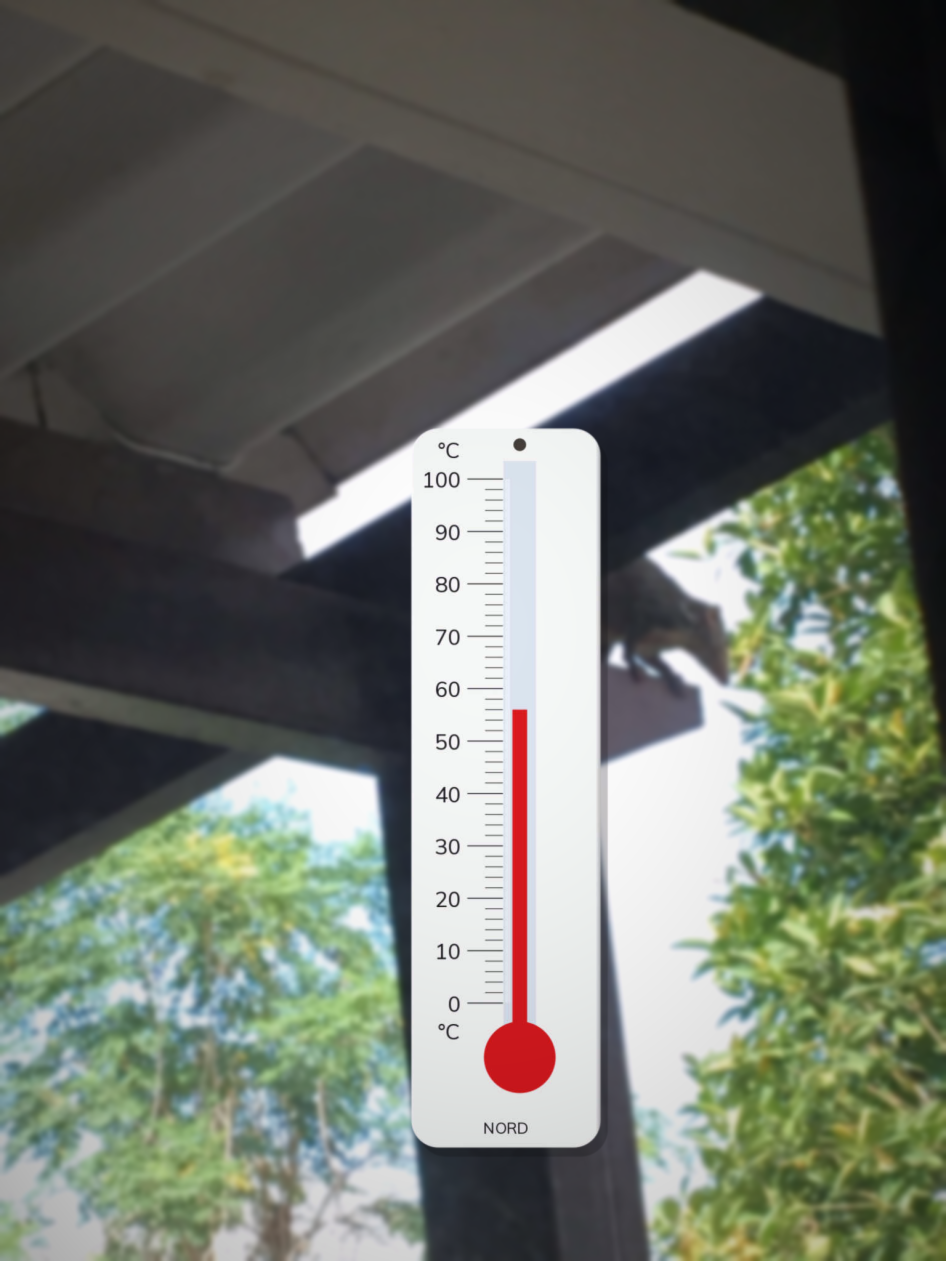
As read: {"value": 56, "unit": "°C"}
